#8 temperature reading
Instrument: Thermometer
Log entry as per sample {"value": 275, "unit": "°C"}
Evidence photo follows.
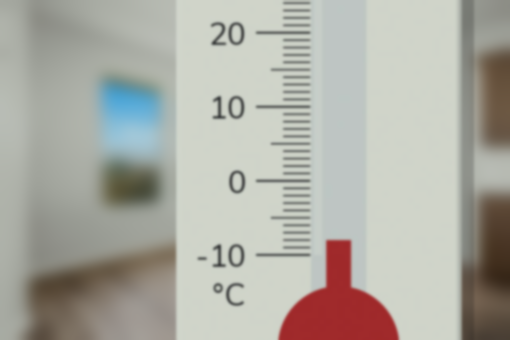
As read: {"value": -8, "unit": "°C"}
